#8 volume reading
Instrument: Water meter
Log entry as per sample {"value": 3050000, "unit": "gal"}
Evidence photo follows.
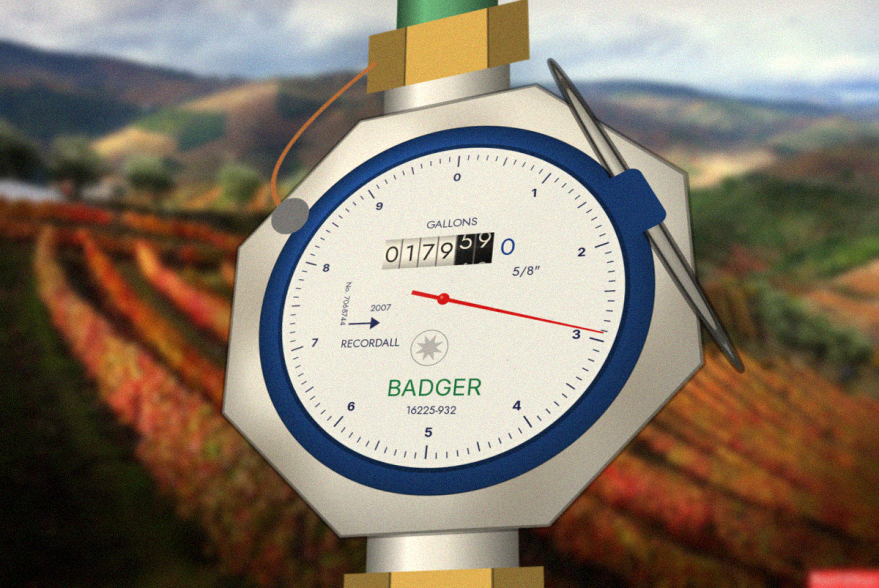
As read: {"value": 179592.9, "unit": "gal"}
